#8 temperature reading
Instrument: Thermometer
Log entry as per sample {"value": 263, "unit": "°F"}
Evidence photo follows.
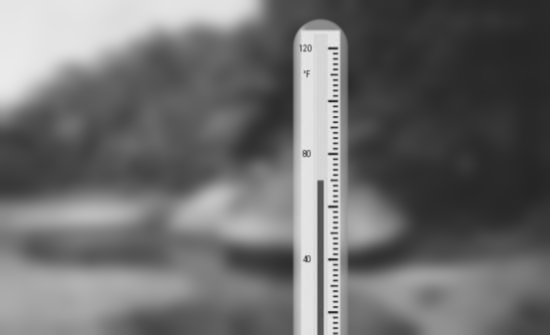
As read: {"value": 70, "unit": "°F"}
